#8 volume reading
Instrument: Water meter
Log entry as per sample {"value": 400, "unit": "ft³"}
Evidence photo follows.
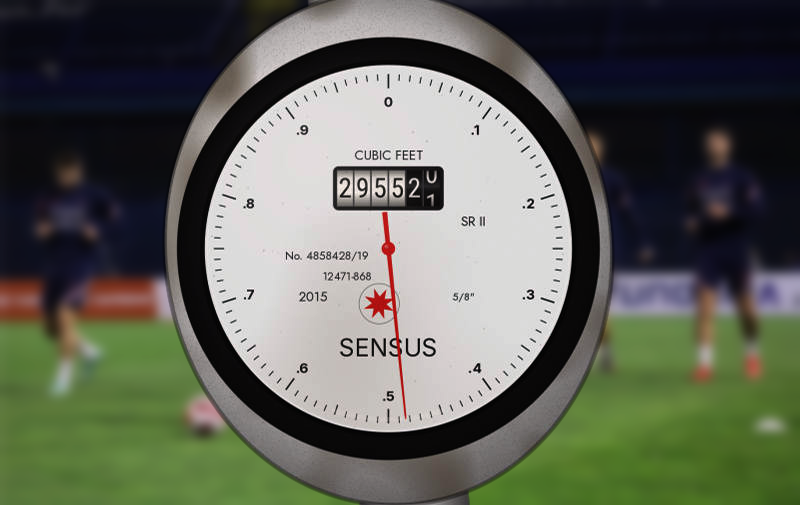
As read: {"value": 295520.48, "unit": "ft³"}
